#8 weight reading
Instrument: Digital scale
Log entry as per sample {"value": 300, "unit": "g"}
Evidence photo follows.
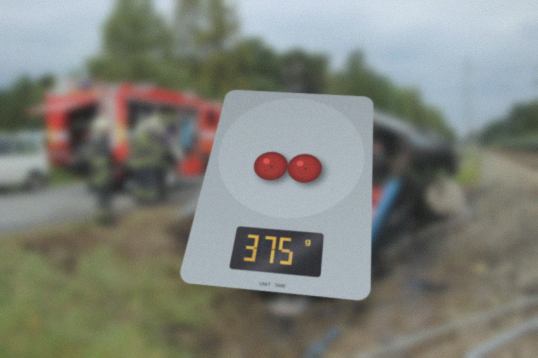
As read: {"value": 375, "unit": "g"}
